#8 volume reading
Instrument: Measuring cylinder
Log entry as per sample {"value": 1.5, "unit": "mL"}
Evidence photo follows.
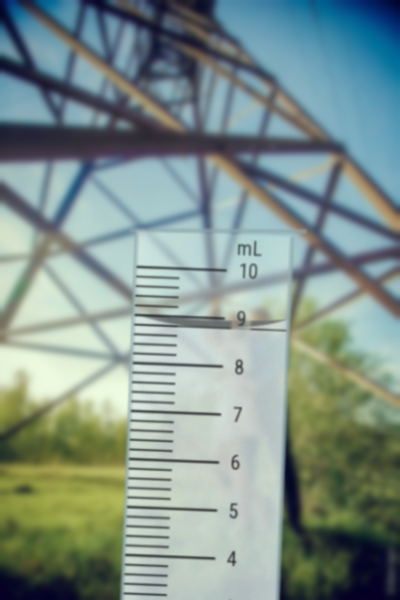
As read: {"value": 8.8, "unit": "mL"}
